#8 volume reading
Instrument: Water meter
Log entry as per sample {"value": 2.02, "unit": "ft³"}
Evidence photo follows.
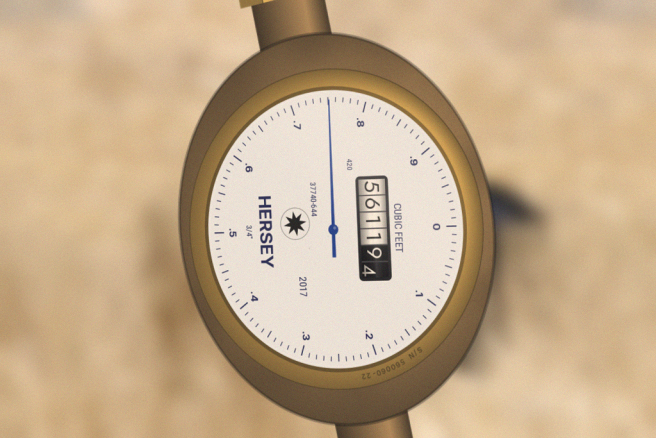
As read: {"value": 561193.75, "unit": "ft³"}
